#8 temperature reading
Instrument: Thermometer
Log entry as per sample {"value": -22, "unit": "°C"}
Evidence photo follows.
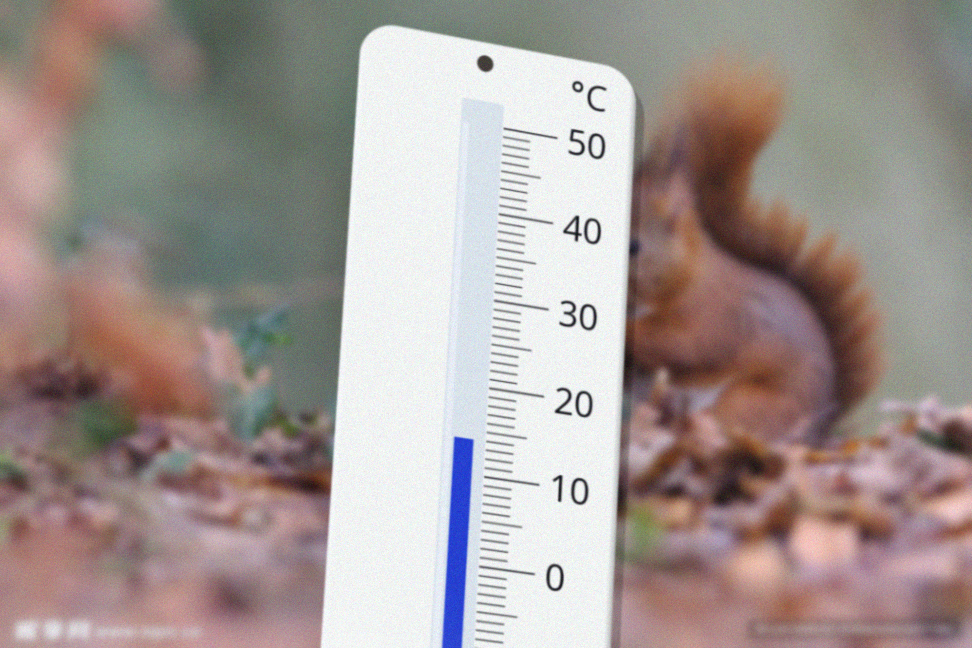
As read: {"value": 14, "unit": "°C"}
